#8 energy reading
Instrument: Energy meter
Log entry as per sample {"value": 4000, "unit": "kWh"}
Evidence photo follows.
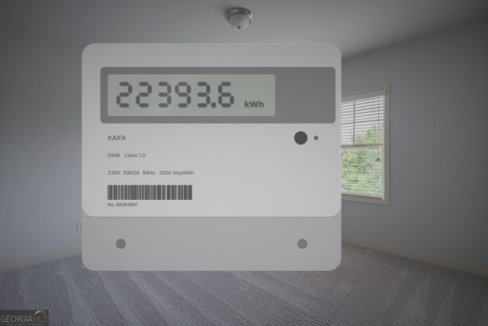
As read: {"value": 22393.6, "unit": "kWh"}
